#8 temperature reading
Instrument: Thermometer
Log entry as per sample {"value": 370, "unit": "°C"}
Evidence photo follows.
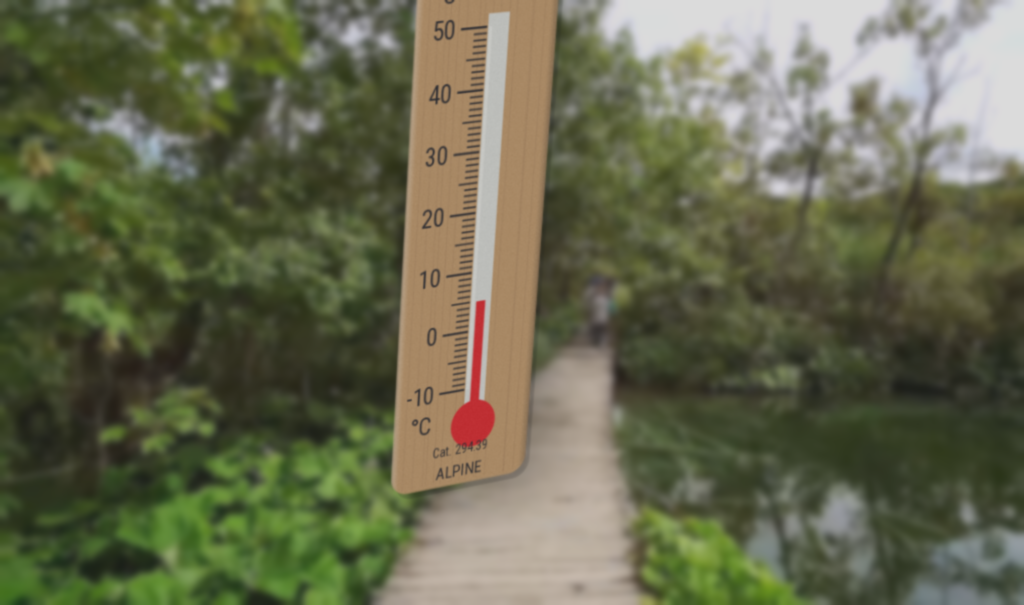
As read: {"value": 5, "unit": "°C"}
